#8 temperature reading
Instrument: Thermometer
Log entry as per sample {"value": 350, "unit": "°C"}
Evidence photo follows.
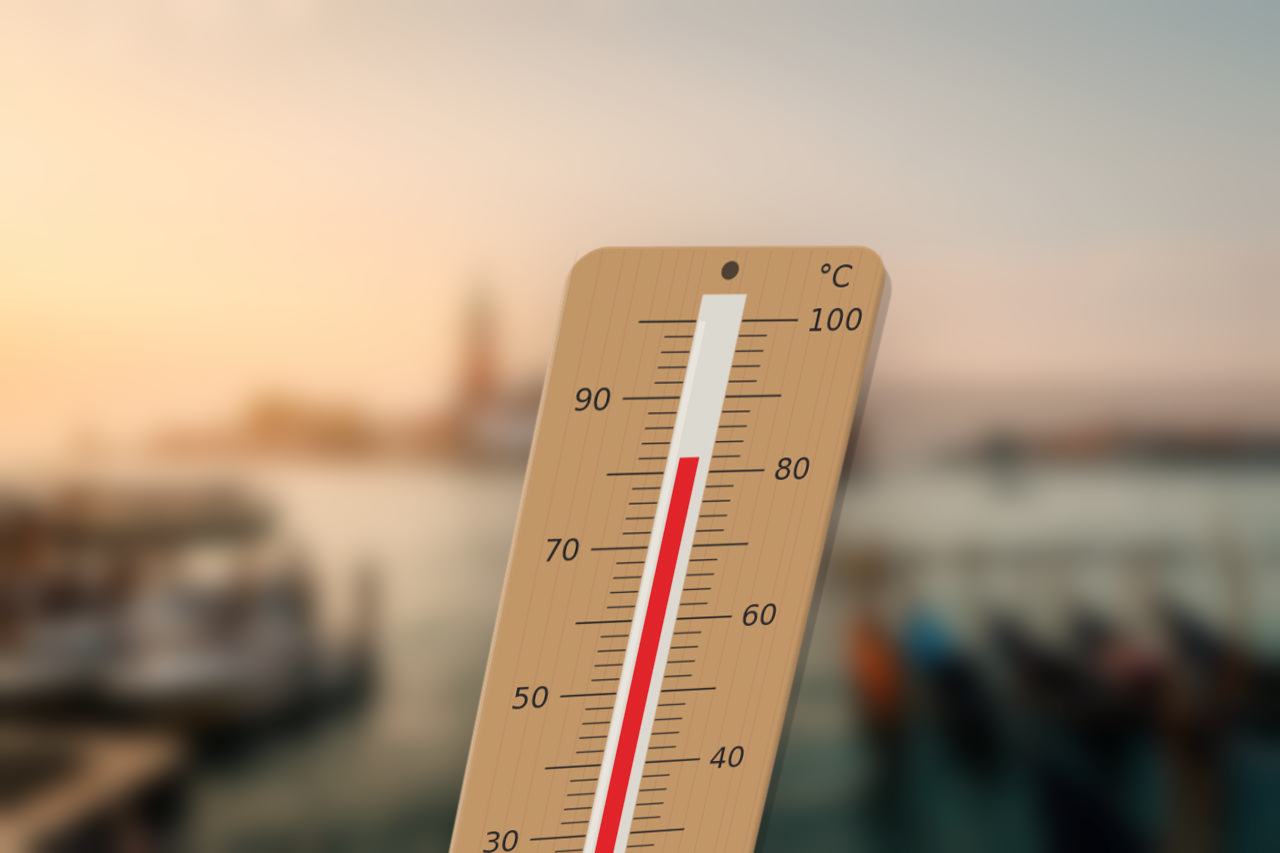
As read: {"value": 82, "unit": "°C"}
